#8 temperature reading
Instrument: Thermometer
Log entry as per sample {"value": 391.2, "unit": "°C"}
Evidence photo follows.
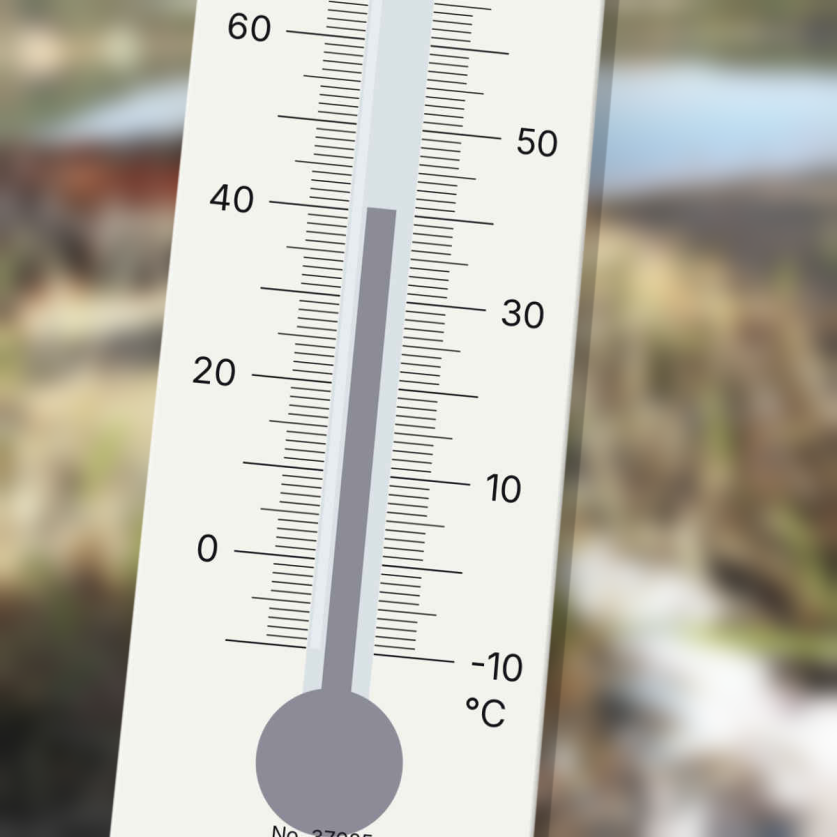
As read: {"value": 40.5, "unit": "°C"}
